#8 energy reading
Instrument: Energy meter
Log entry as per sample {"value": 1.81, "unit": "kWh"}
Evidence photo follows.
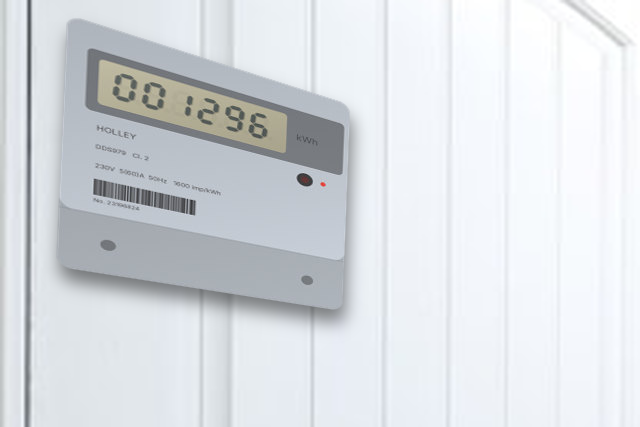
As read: {"value": 1296, "unit": "kWh"}
